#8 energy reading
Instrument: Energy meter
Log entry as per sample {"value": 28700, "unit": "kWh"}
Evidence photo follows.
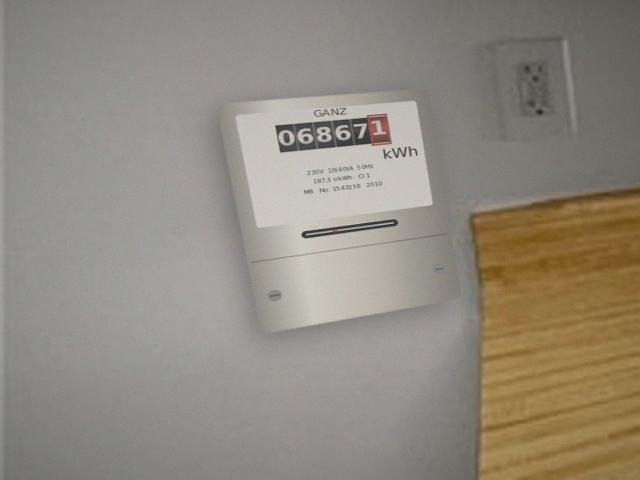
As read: {"value": 6867.1, "unit": "kWh"}
